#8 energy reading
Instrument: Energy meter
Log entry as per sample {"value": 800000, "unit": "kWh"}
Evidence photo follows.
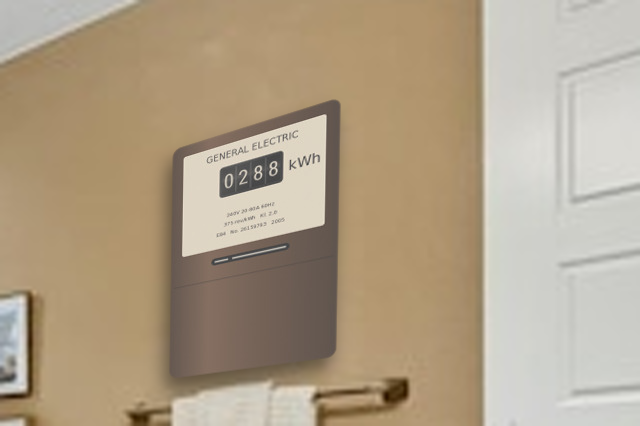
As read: {"value": 288, "unit": "kWh"}
